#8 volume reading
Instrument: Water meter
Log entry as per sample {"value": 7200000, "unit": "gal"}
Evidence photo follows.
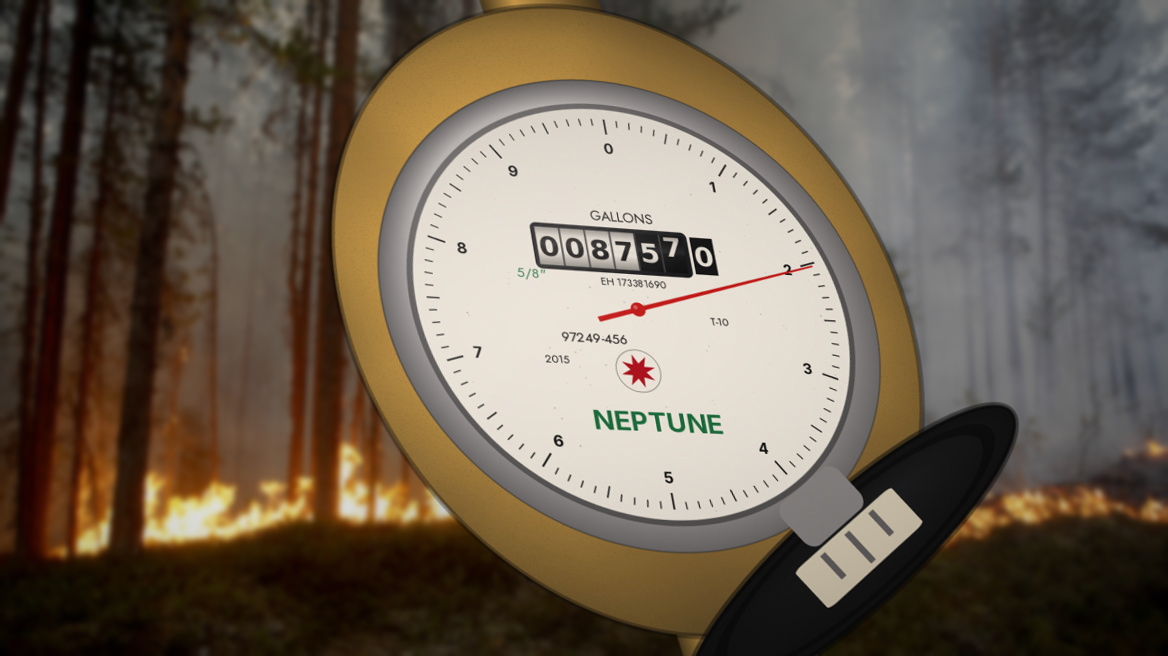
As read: {"value": 87572.0, "unit": "gal"}
